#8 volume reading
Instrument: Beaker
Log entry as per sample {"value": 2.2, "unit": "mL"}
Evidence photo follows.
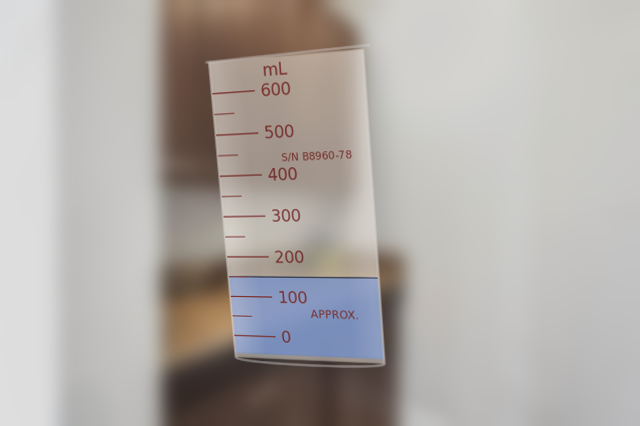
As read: {"value": 150, "unit": "mL"}
